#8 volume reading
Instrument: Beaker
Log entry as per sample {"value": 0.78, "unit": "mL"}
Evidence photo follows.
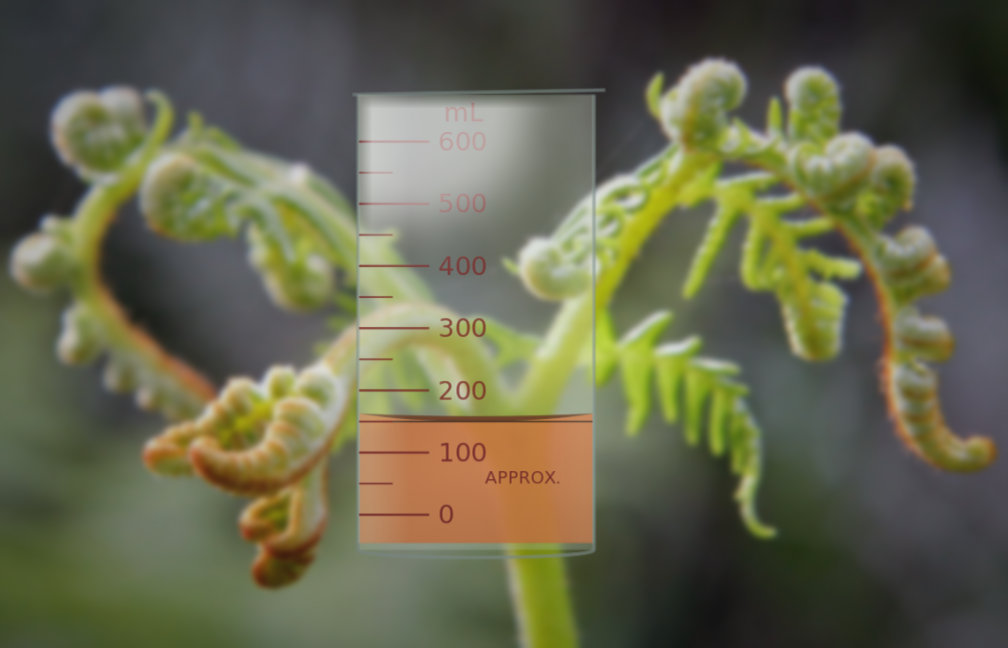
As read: {"value": 150, "unit": "mL"}
